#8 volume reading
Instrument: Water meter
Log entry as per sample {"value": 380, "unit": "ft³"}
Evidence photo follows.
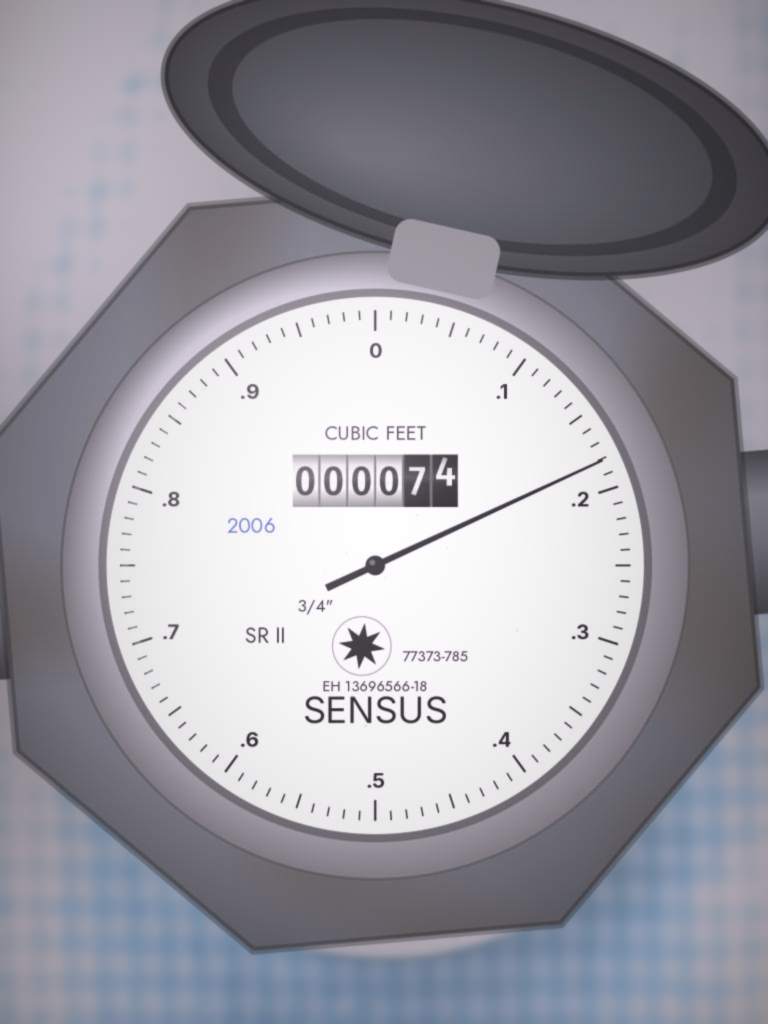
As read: {"value": 74.18, "unit": "ft³"}
